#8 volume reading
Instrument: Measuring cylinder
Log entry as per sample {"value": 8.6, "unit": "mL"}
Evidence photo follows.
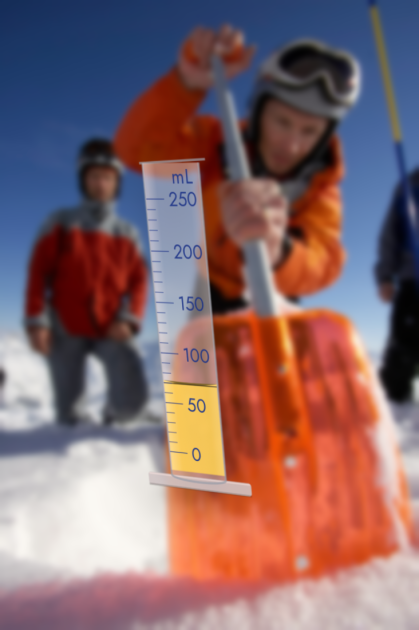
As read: {"value": 70, "unit": "mL"}
